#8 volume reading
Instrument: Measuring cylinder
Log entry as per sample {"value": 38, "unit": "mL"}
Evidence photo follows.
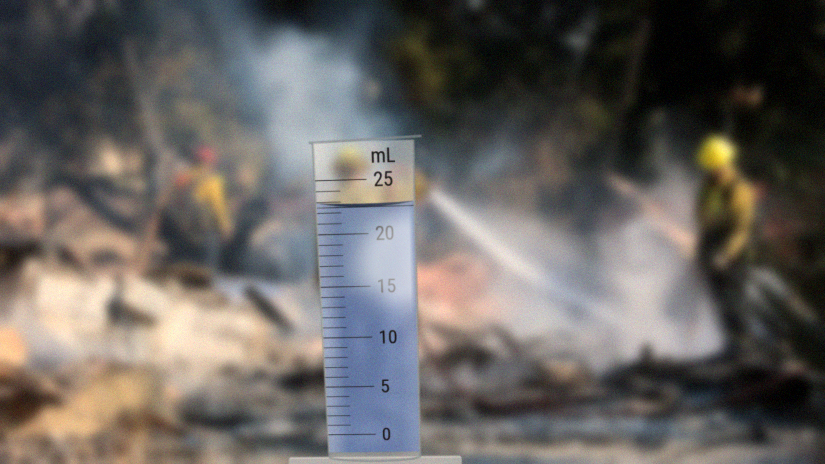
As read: {"value": 22.5, "unit": "mL"}
